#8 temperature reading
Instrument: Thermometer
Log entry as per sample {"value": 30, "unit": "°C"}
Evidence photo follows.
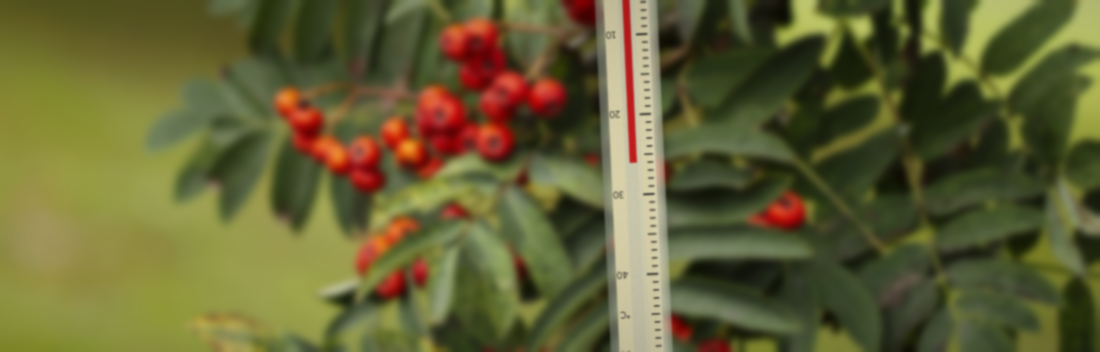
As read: {"value": 26, "unit": "°C"}
